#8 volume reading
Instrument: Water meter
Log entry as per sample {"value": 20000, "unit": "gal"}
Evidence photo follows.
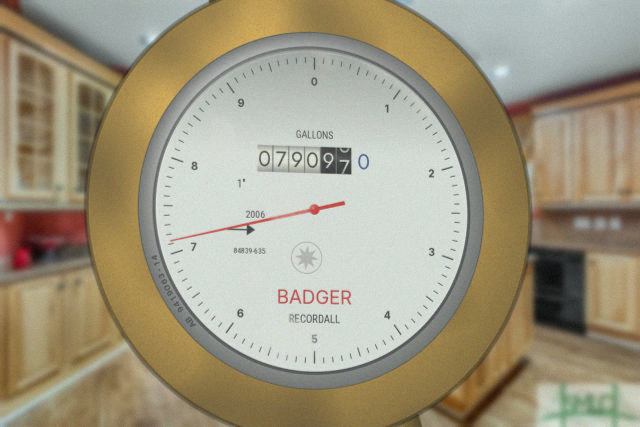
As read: {"value": 790967.1, "unit": "gal"}
